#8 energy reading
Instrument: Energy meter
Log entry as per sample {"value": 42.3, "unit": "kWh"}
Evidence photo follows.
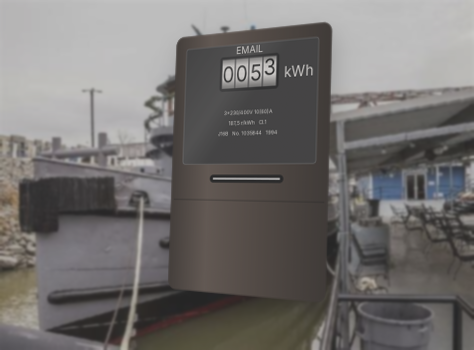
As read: {"value": 53, "unit": "kWh"}
